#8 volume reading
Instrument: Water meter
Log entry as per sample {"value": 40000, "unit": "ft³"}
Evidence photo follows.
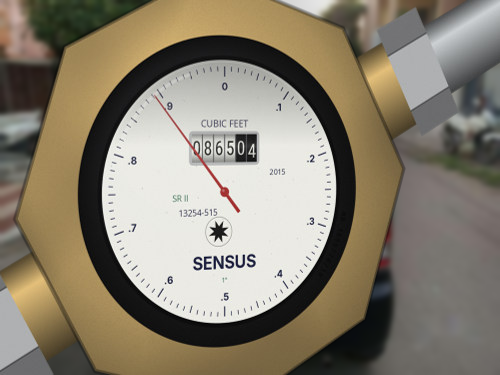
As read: {"value": 86503.89, "unit": "ft³"}
